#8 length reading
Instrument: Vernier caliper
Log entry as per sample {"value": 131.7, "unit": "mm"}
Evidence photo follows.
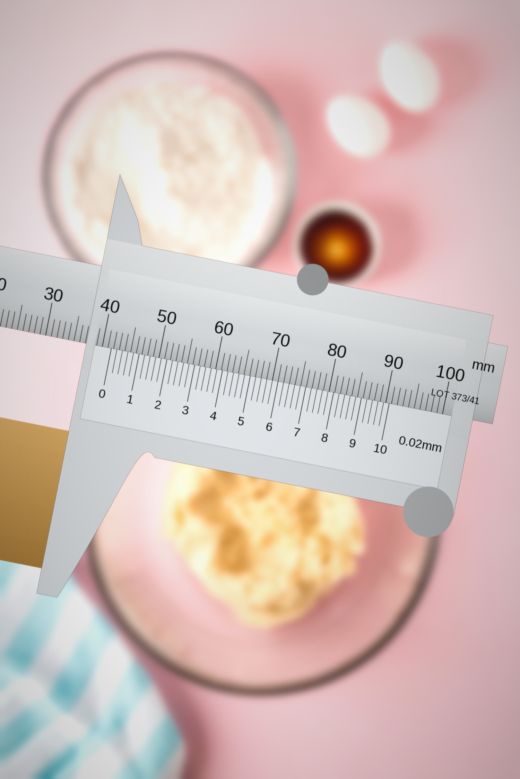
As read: {"value": 41.6, "unit": "mm"}
